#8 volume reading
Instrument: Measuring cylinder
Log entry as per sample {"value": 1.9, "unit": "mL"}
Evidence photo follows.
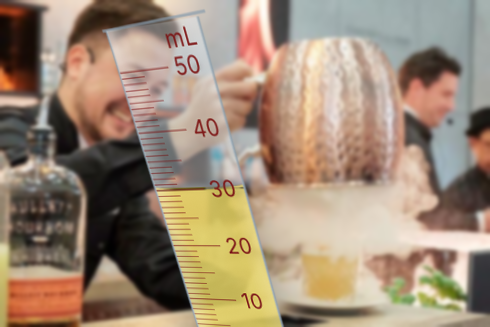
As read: {"value": 30, "unit": "mL"}
